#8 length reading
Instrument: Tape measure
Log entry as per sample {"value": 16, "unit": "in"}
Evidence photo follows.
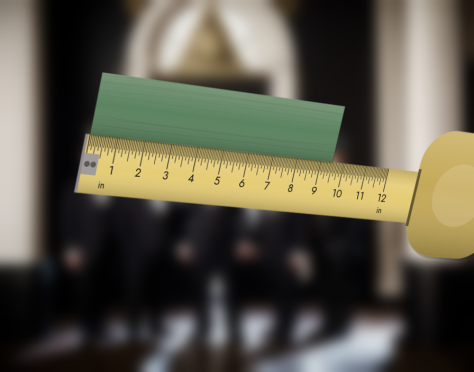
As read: {"value": 9.5, "unit": "in"}
